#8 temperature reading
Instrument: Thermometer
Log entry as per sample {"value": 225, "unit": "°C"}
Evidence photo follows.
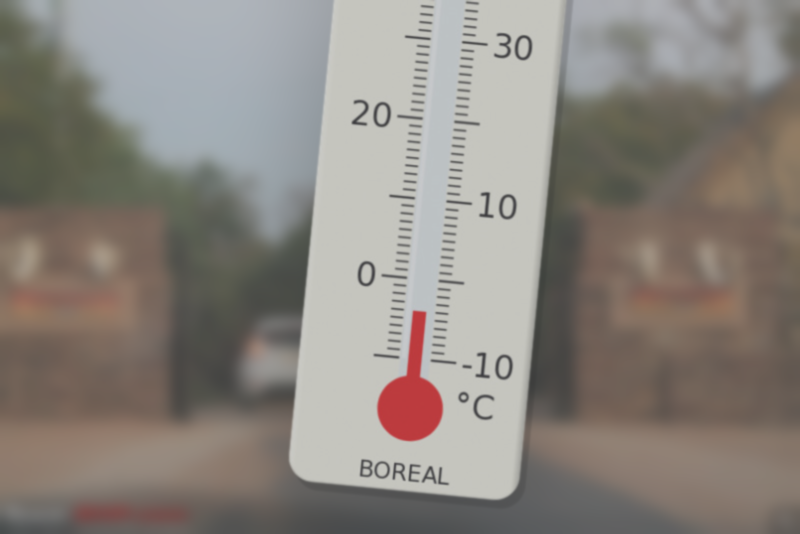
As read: {"value": -4, "unit": "°C"}
